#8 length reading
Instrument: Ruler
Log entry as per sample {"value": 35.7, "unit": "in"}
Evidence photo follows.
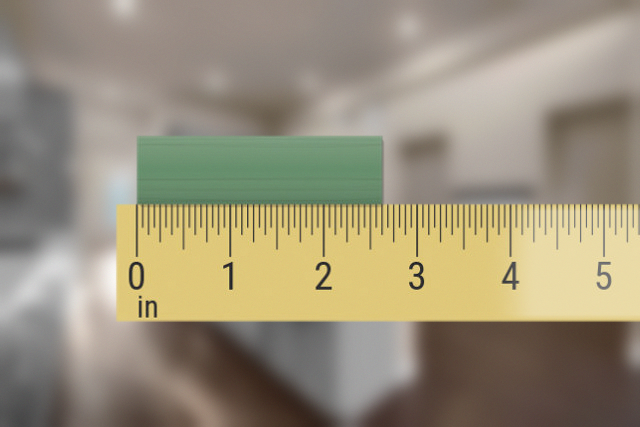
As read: {"value": 2.625, "unit": "in"}
